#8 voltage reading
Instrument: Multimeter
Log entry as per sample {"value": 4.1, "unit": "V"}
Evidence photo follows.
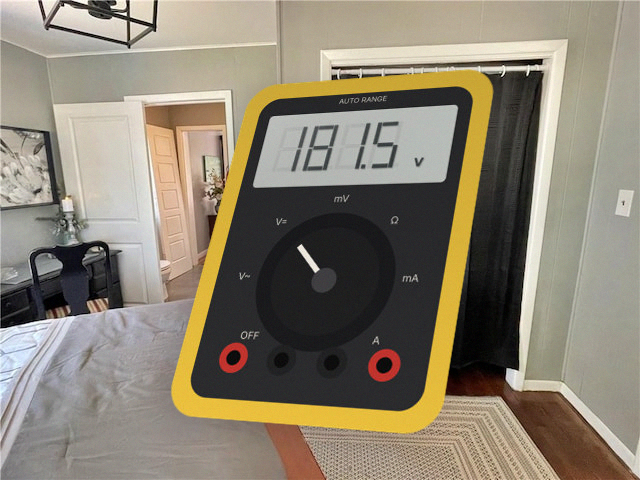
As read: {"value": 181.5, "unit": "V"}
